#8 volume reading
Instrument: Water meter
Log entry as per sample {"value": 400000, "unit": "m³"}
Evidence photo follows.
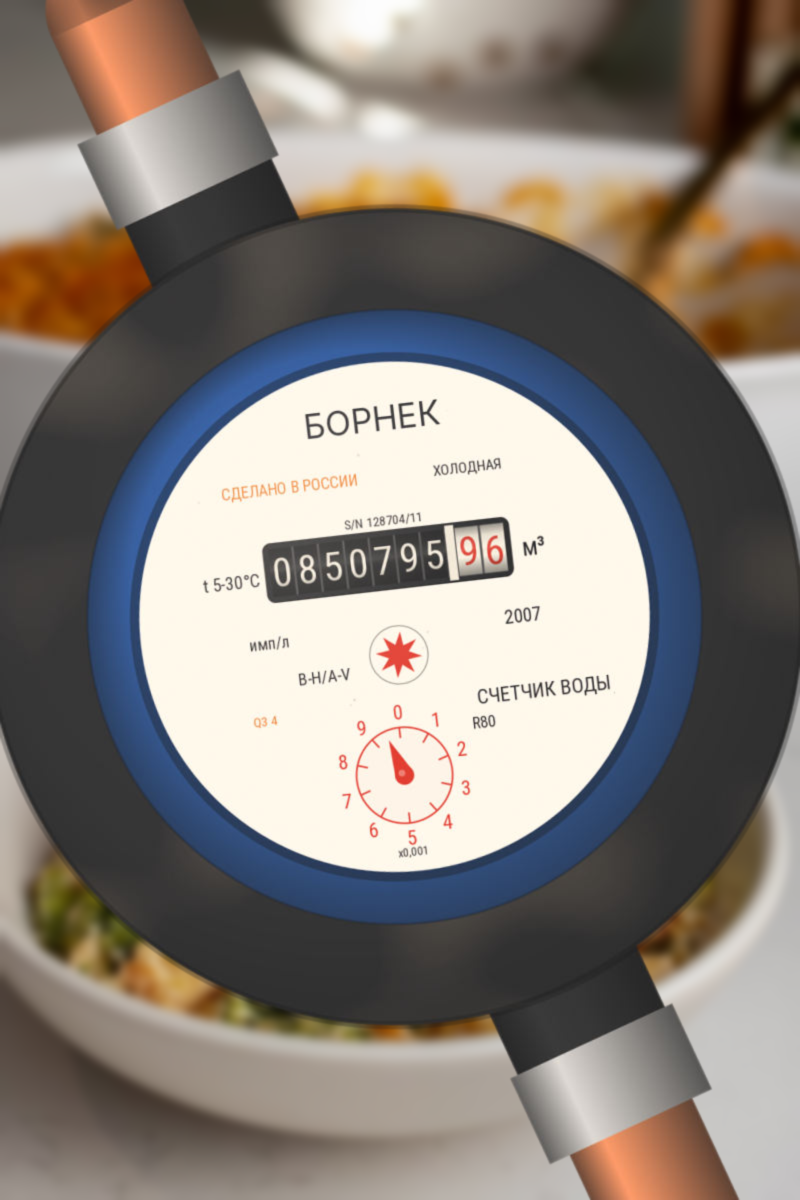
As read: {"value": 850795.959, "unit": "m³"}
